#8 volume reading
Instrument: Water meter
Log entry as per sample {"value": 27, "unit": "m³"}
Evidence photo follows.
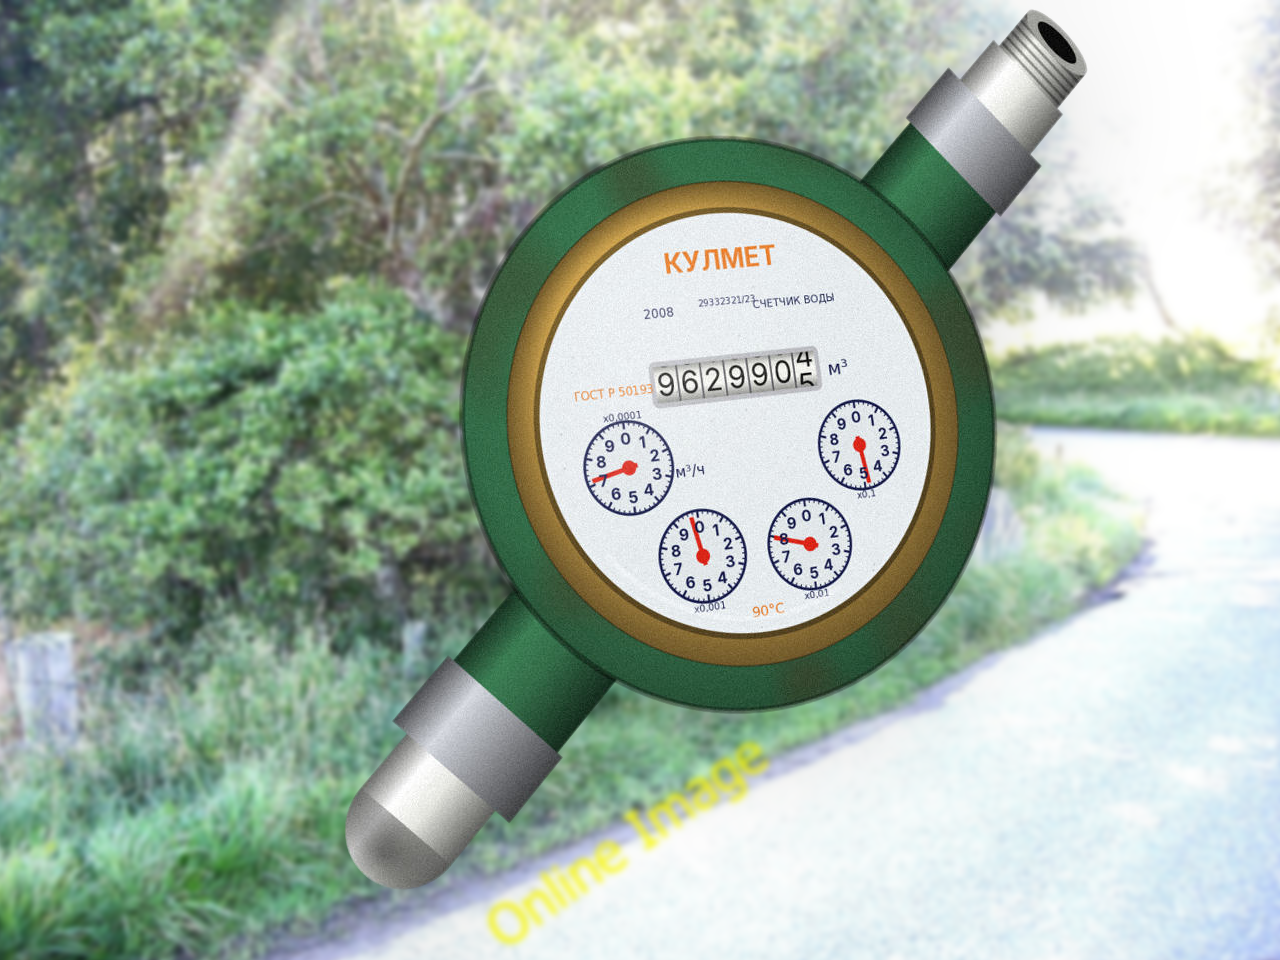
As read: {"value": 9629904.4797, "unit": "m³"}
